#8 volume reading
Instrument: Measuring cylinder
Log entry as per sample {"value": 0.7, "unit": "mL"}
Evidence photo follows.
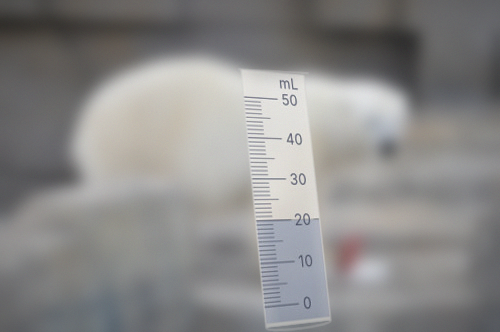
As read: {"value": 20, "unit": "mL"}
